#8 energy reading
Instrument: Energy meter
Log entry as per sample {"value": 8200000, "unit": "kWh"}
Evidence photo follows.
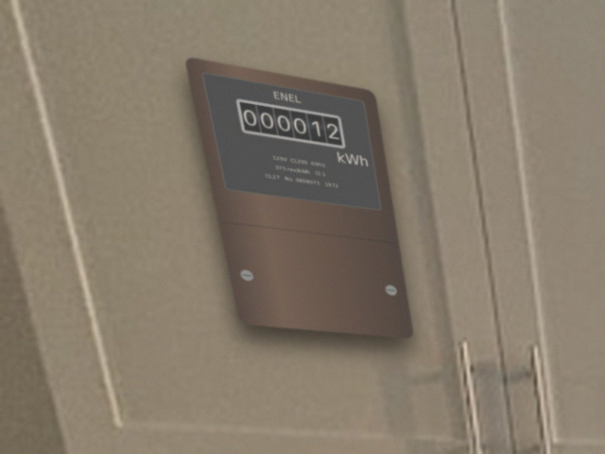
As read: {"value": 12, "unit": "kWh"}
